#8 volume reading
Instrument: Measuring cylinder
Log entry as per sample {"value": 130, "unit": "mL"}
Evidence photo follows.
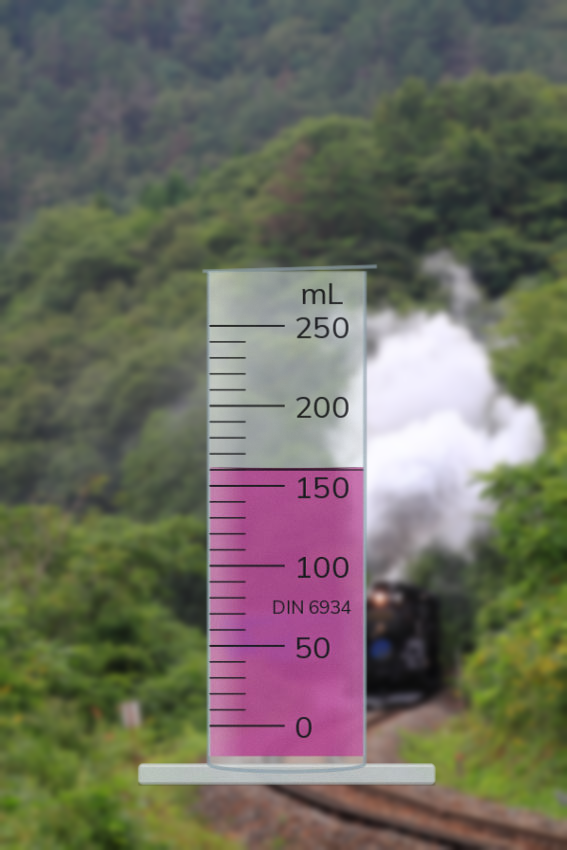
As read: {"value": 160, "unit": "mL"}
